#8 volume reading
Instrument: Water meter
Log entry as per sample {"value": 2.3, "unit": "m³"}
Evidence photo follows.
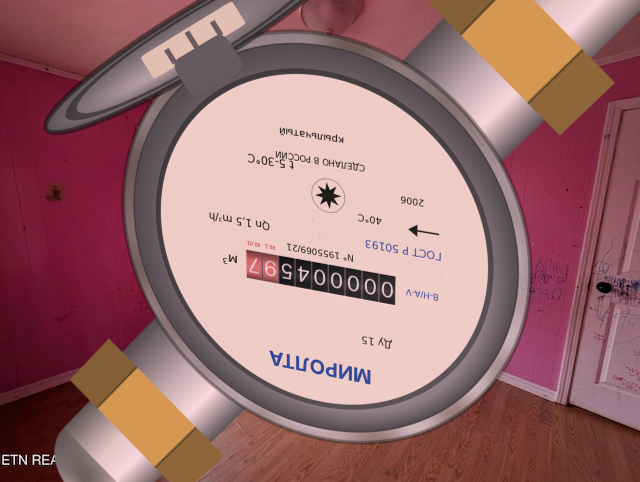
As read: {"value": 45.97, "unit": "m³"}
